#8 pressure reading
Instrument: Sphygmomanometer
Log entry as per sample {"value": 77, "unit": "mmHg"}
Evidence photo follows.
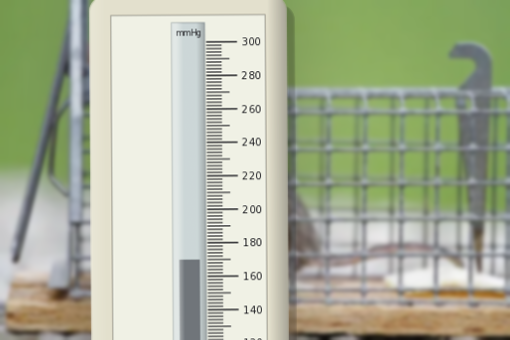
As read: {"value": 170, "unit": "mmHg"}
